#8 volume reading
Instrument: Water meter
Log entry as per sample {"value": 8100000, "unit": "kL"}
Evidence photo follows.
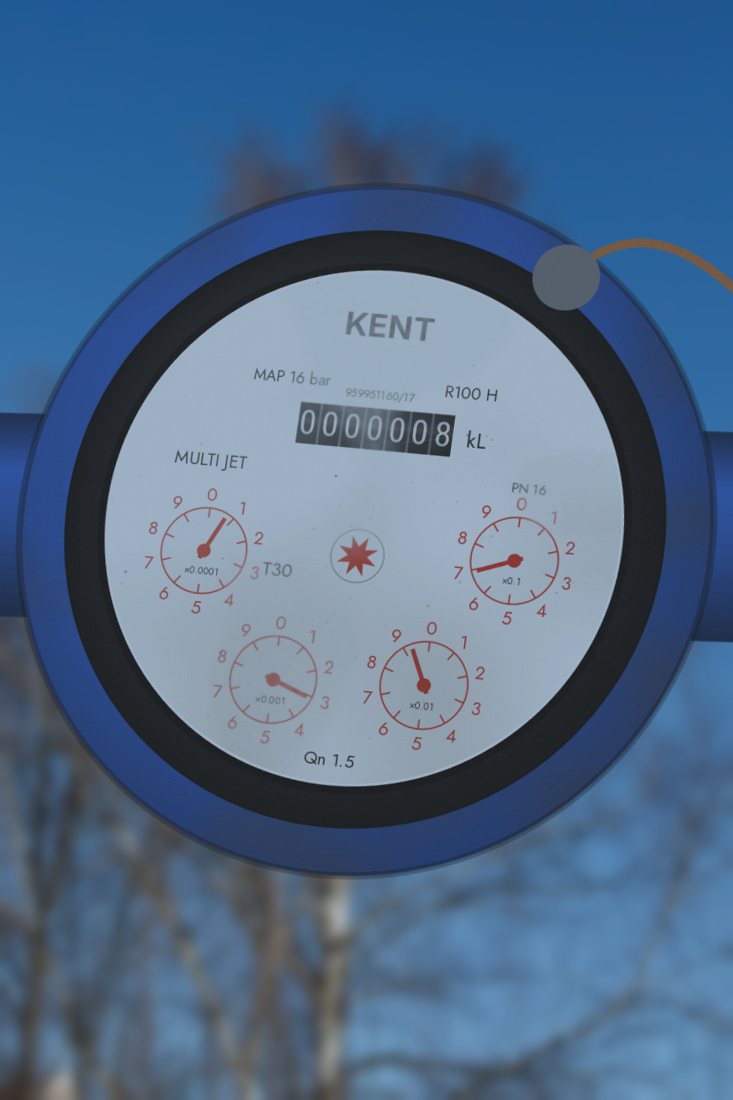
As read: {"value": 8.6930, "unit": "kL"}
